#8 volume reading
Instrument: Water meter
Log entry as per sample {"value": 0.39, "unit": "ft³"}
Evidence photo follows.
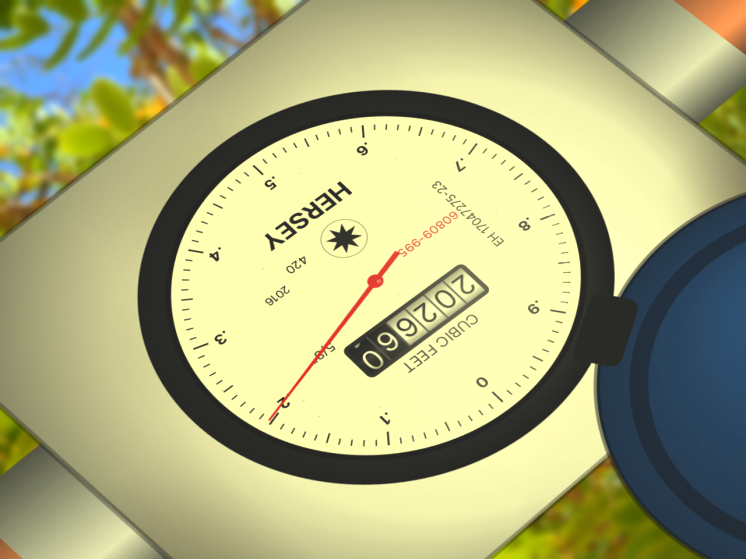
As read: {"value": 202660.20, "unit": "ft³"}
